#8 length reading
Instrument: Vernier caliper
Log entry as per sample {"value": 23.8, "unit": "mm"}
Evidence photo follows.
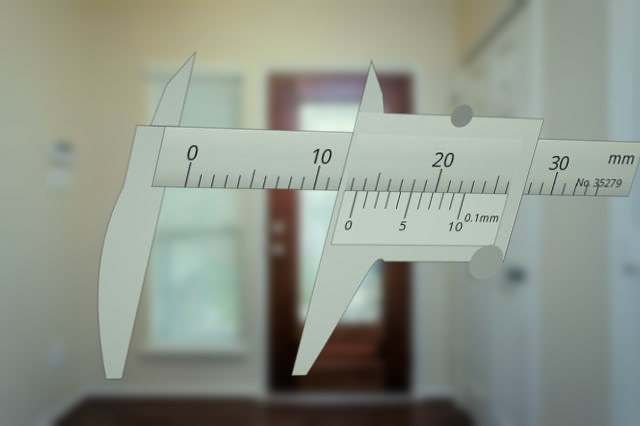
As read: {"value": 13.5, "unit": "mm"}
